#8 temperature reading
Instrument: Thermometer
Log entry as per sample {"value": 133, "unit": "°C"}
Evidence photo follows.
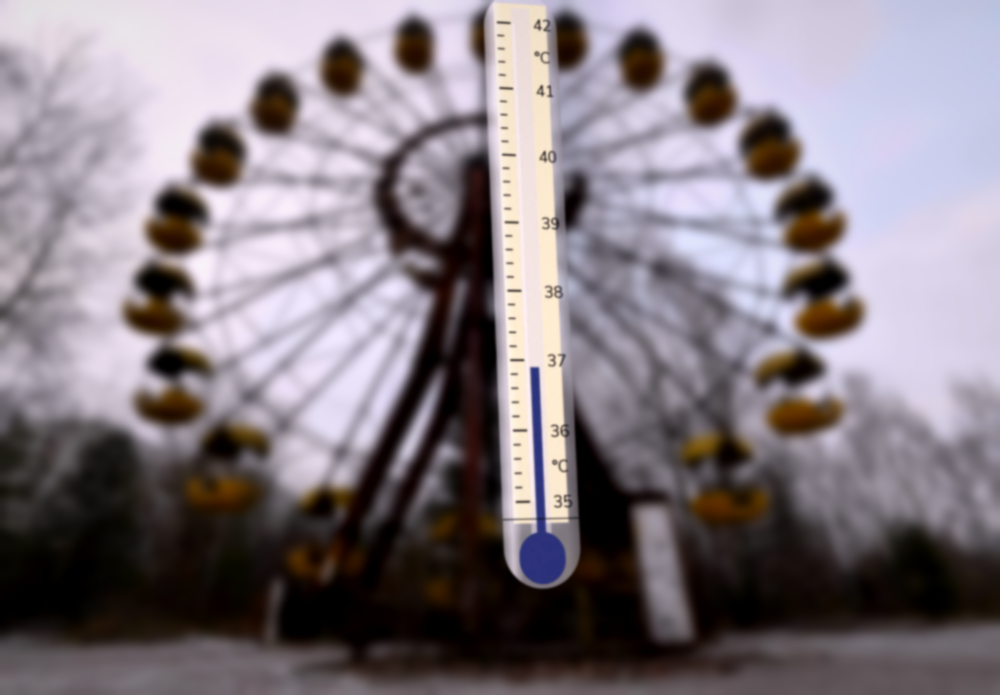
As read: {"value": 36.9, "unit": "°C"}
